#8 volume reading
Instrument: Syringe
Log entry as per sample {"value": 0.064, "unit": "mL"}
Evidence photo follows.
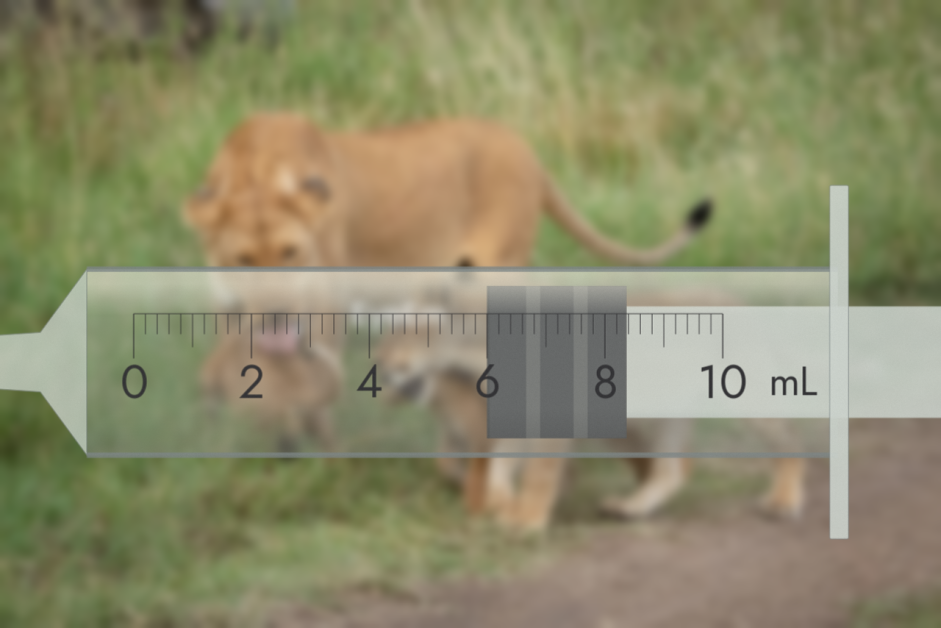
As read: {"value": 6, "unit": "mL"}
